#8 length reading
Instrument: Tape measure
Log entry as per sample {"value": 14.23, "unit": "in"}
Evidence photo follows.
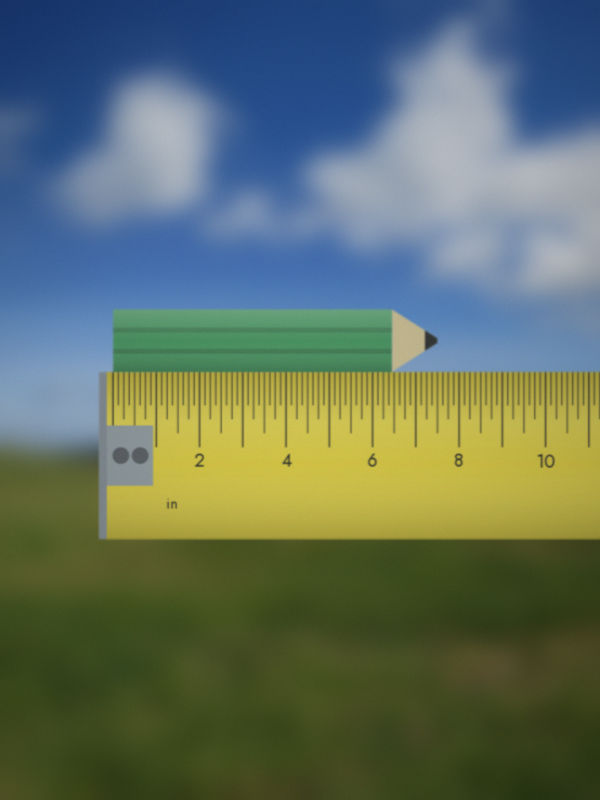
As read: {"value": 7.5, "unit": "in"}
